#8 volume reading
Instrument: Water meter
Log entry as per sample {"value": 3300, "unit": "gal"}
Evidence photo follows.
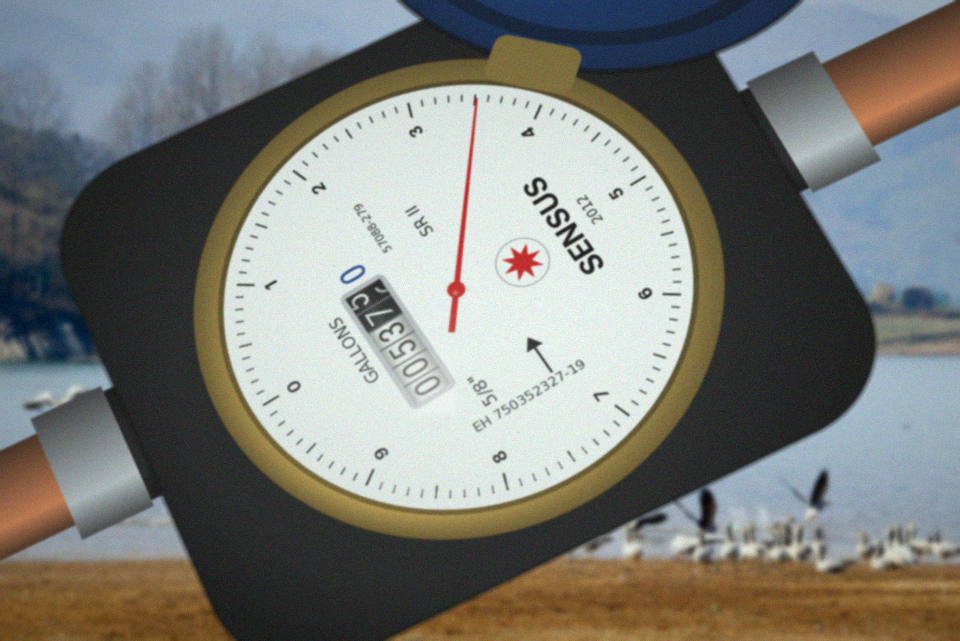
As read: {"value": 53753.5, "unit": "gal"}
